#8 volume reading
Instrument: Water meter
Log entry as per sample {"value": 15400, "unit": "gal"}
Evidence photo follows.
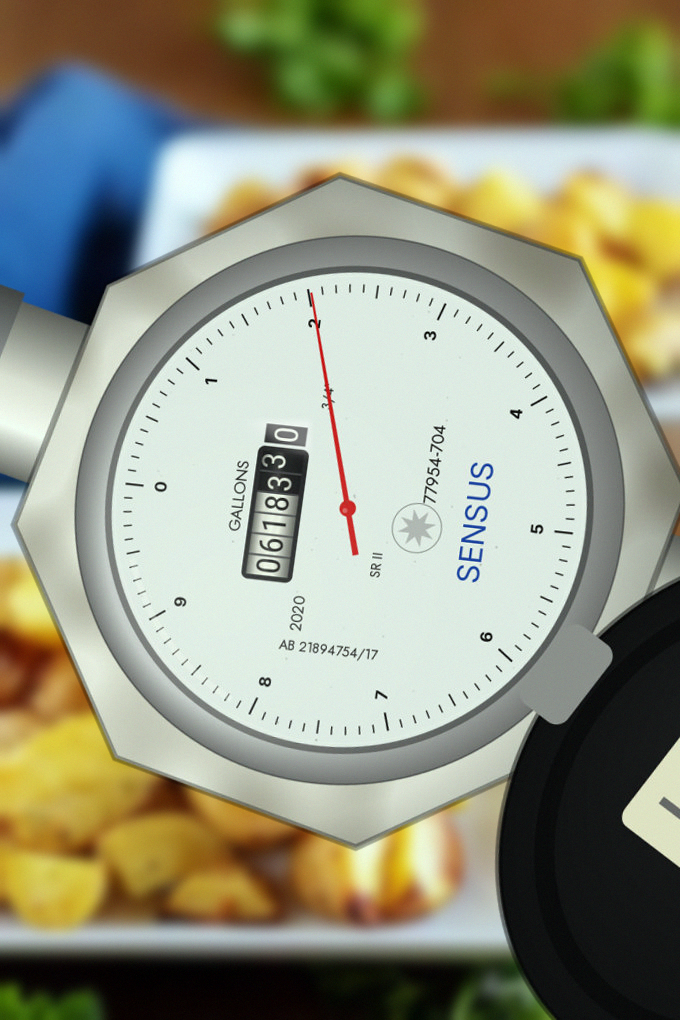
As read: {"value": 618332.0, "unit": "gal"}
